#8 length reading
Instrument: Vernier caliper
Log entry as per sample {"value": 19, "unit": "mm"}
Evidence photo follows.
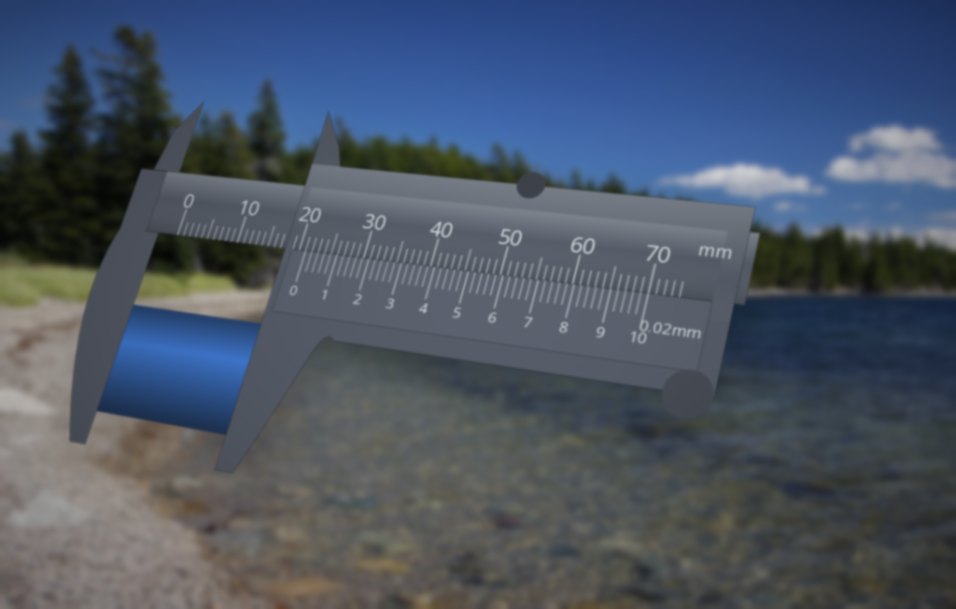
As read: {"value": 21.0, "unit": "mm"}
